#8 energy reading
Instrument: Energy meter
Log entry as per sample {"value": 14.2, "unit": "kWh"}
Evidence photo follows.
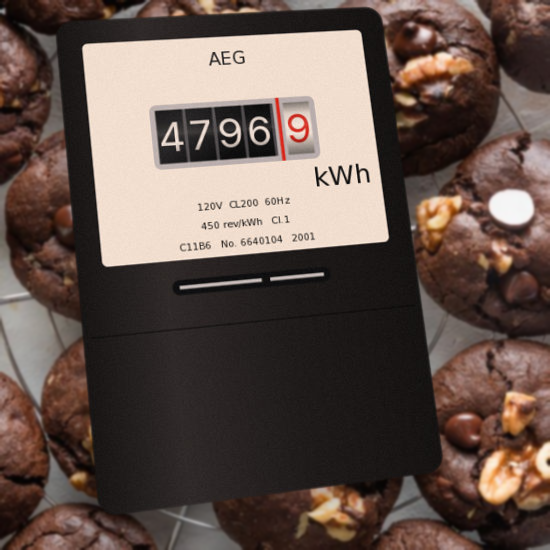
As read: {"value": 4796.9, "unit": "kWh"}
